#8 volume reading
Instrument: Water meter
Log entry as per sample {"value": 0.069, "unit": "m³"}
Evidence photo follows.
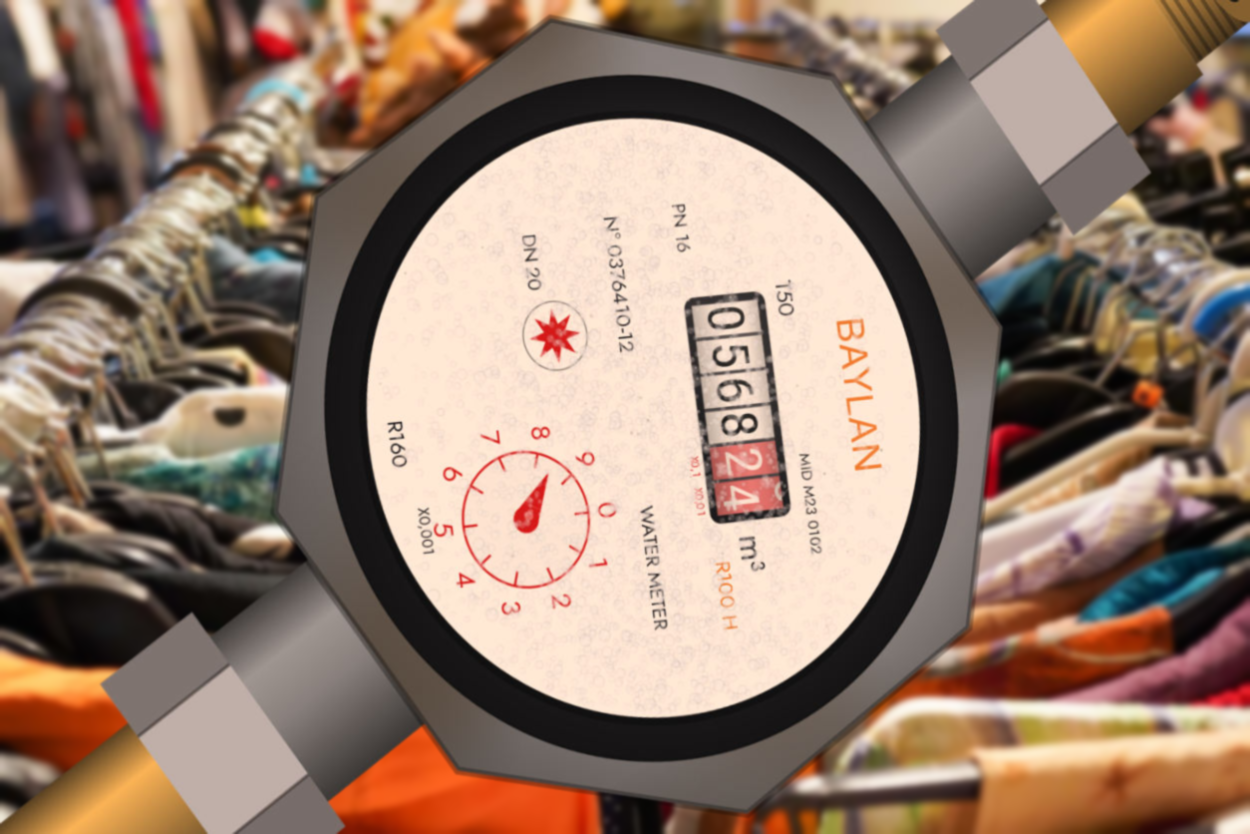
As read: {"value": 568.238, "unit": "m³"}
